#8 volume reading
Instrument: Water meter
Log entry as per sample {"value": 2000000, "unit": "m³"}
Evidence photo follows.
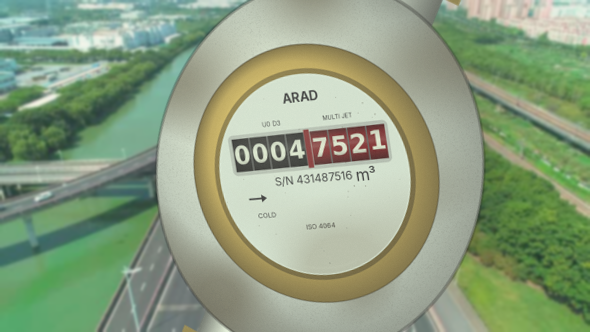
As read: {"value": 4.7521, "unit": "m³"}
